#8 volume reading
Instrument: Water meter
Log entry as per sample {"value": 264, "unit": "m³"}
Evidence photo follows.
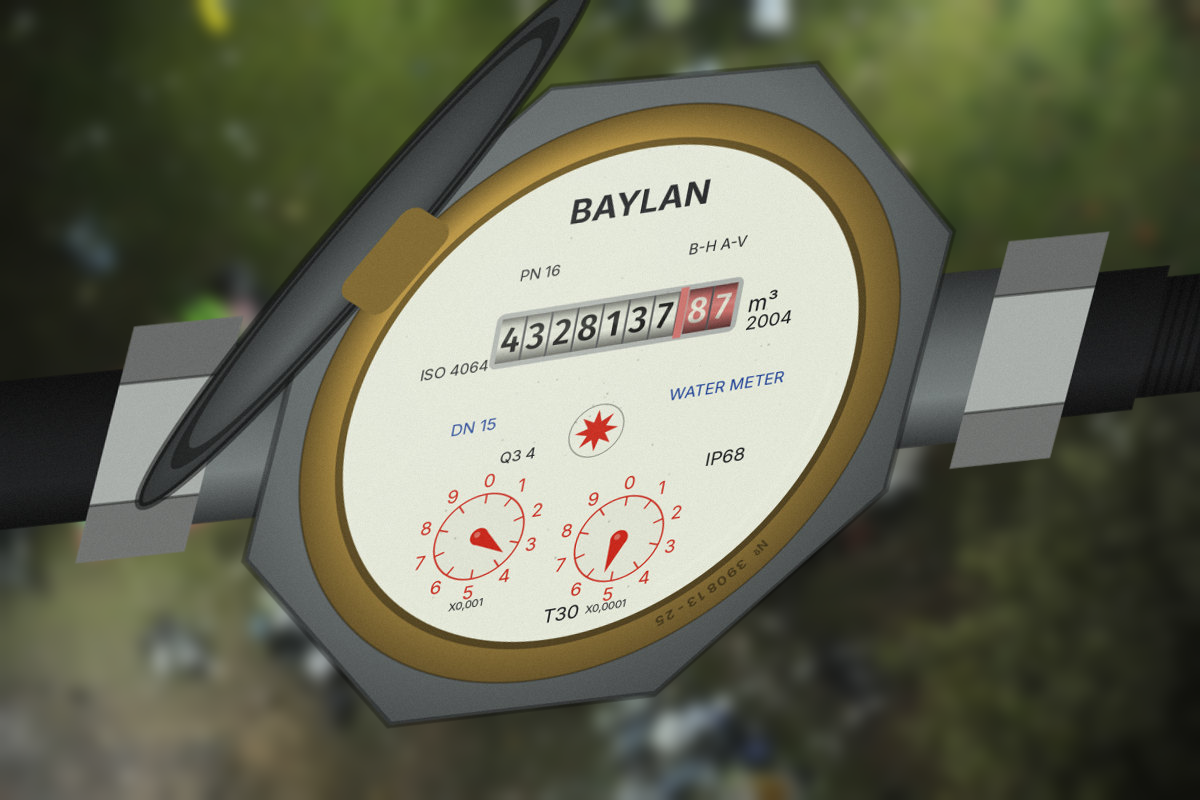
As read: {"value": 4328137.8735, "unit": "m³"}
